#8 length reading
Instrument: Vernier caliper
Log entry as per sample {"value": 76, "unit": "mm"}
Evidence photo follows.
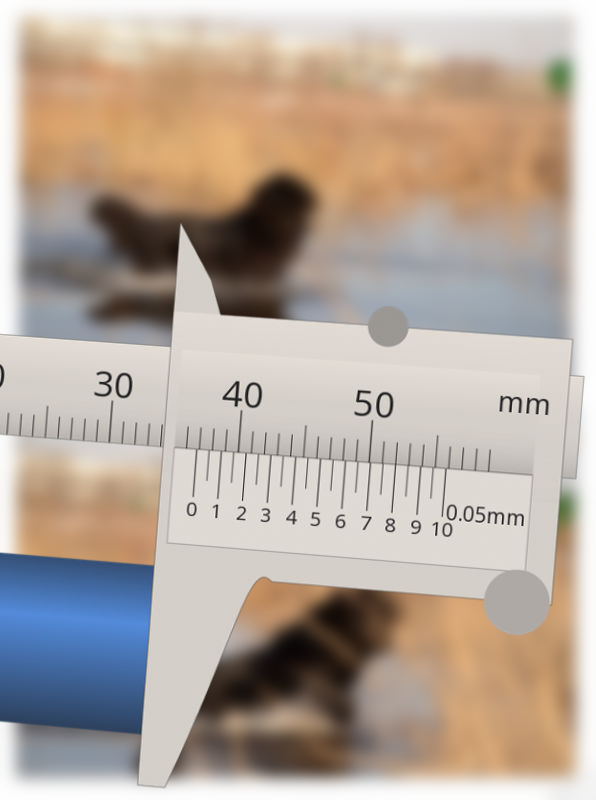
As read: {"value": 36.8, "unit": "mm"}
